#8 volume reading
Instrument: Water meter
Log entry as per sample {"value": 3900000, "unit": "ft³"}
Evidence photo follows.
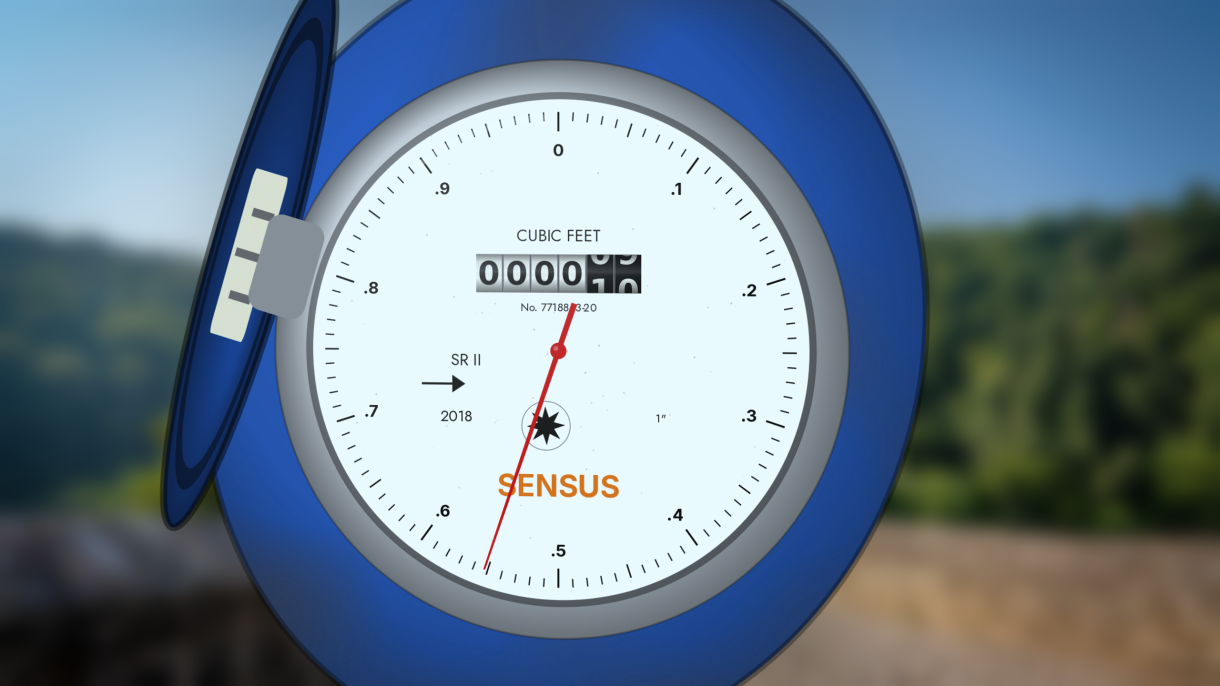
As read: {"value": 9.55, "unit": "ft³"}
